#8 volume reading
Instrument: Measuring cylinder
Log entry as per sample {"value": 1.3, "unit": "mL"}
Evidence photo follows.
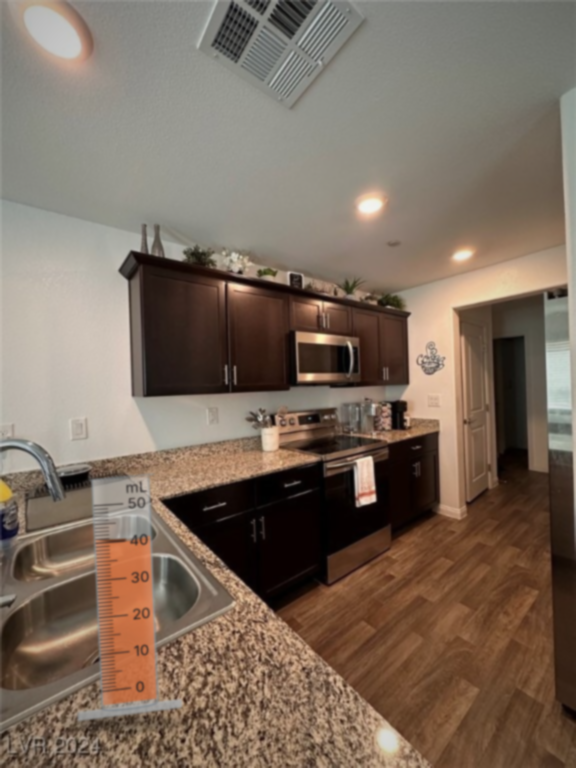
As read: {"value": 40, "unit": "mL"}
